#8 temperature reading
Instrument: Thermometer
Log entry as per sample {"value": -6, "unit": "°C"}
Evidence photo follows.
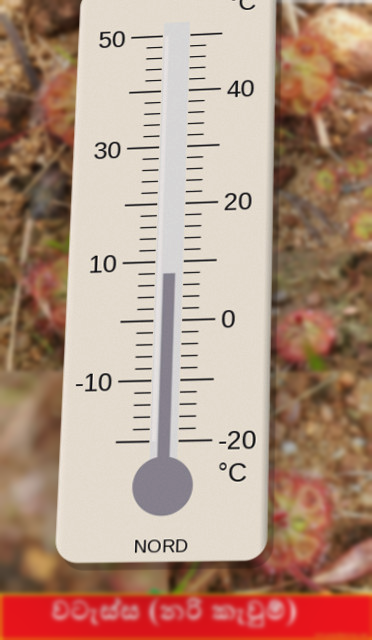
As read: {"value": 8, "unit": "°C"}
